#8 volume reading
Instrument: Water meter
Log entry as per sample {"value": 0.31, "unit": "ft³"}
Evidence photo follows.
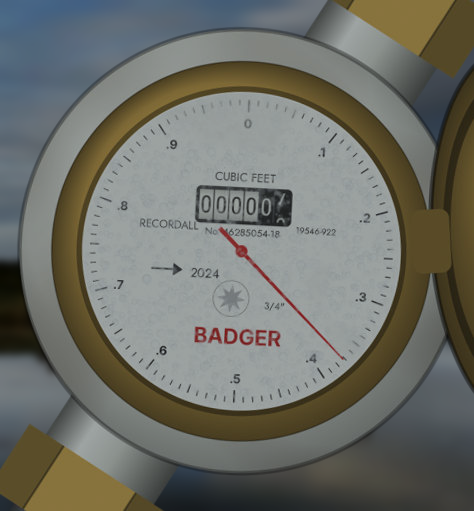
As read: {"value": 7.37, "unit": "ft³"}
